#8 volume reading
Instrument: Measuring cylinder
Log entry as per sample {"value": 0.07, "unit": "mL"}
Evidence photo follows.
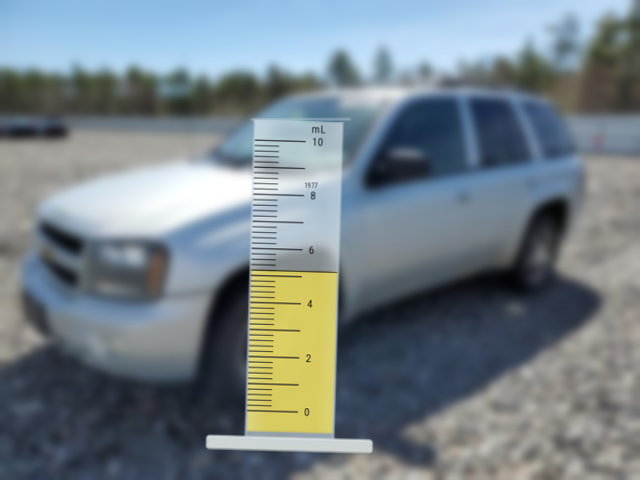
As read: {"value": 5.2, "unit": "mL"}
